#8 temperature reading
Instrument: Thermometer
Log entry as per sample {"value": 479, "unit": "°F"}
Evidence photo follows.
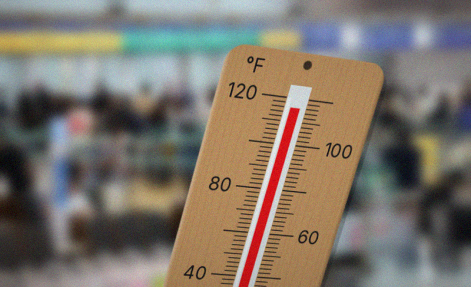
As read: {"value": 116, "unit": "°F"}
